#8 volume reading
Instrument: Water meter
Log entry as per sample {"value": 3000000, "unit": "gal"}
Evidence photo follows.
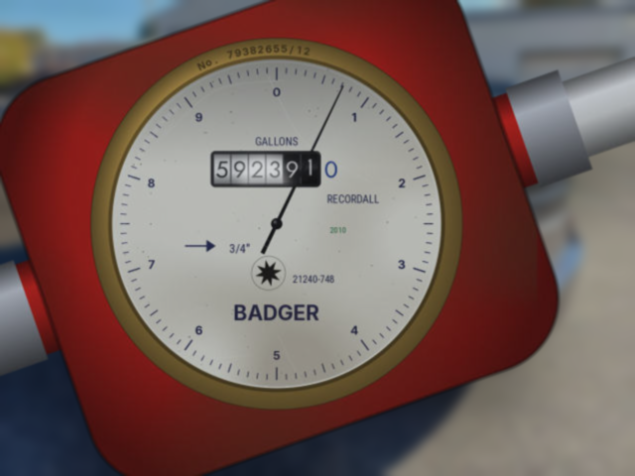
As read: {"value": 5923910.7, "unit": "gal"}
